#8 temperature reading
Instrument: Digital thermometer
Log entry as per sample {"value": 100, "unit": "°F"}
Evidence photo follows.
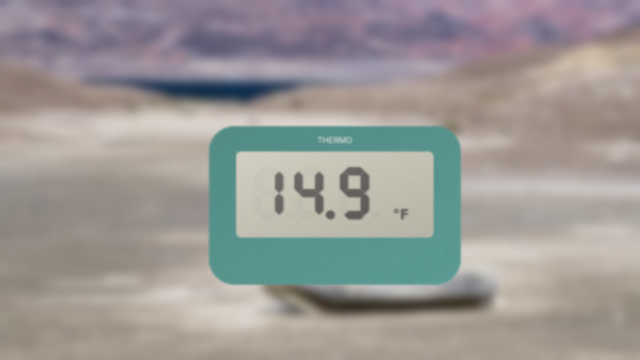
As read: {"value": 14.9, "unit": "°F"}
